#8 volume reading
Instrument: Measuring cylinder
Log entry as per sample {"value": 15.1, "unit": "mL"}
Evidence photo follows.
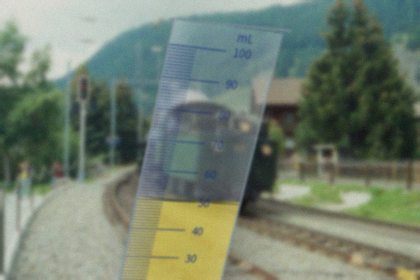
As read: {"value": 50, "unit": "mL"}
